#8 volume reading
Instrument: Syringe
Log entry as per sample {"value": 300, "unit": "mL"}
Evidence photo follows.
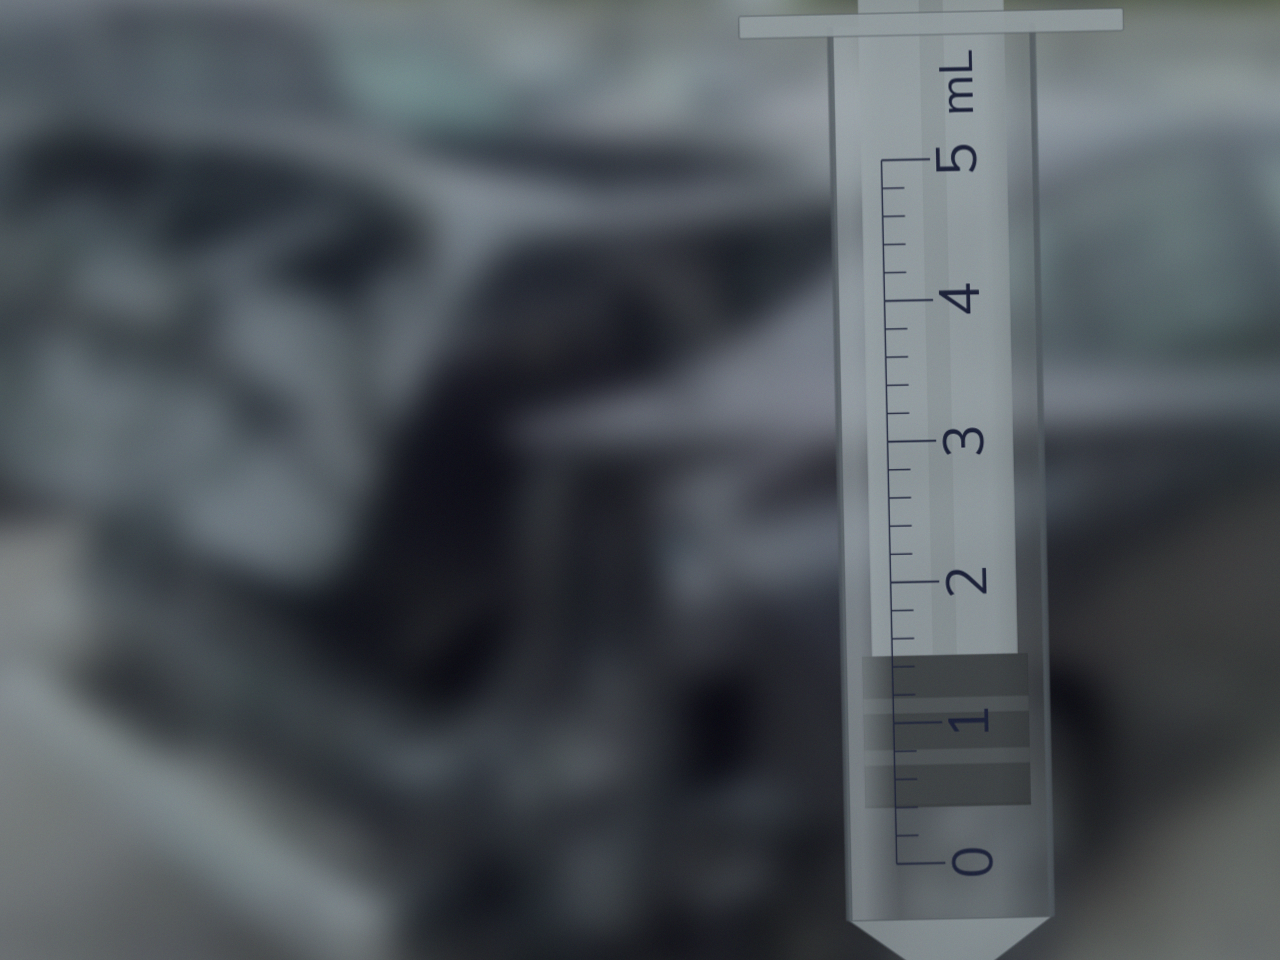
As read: {"value": 0.4, "unit": "mL"}
